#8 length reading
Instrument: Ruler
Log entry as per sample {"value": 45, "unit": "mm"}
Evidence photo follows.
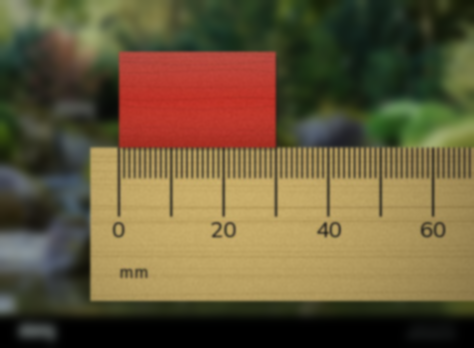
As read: {"value": 30, "unit": "mm"}
